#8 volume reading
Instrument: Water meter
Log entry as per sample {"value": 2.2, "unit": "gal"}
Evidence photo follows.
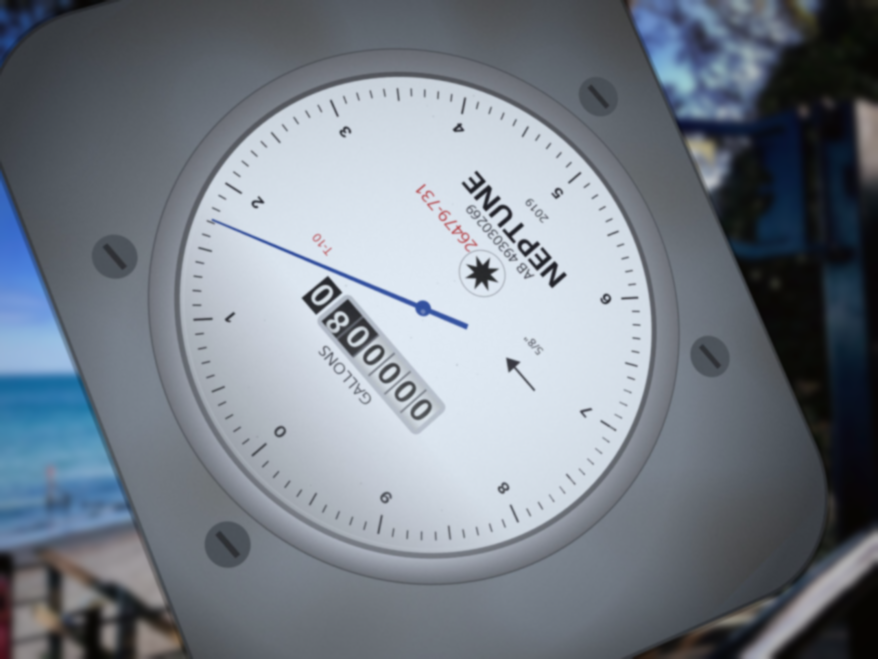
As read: {"value": 81.7, "unit": "gal"}
